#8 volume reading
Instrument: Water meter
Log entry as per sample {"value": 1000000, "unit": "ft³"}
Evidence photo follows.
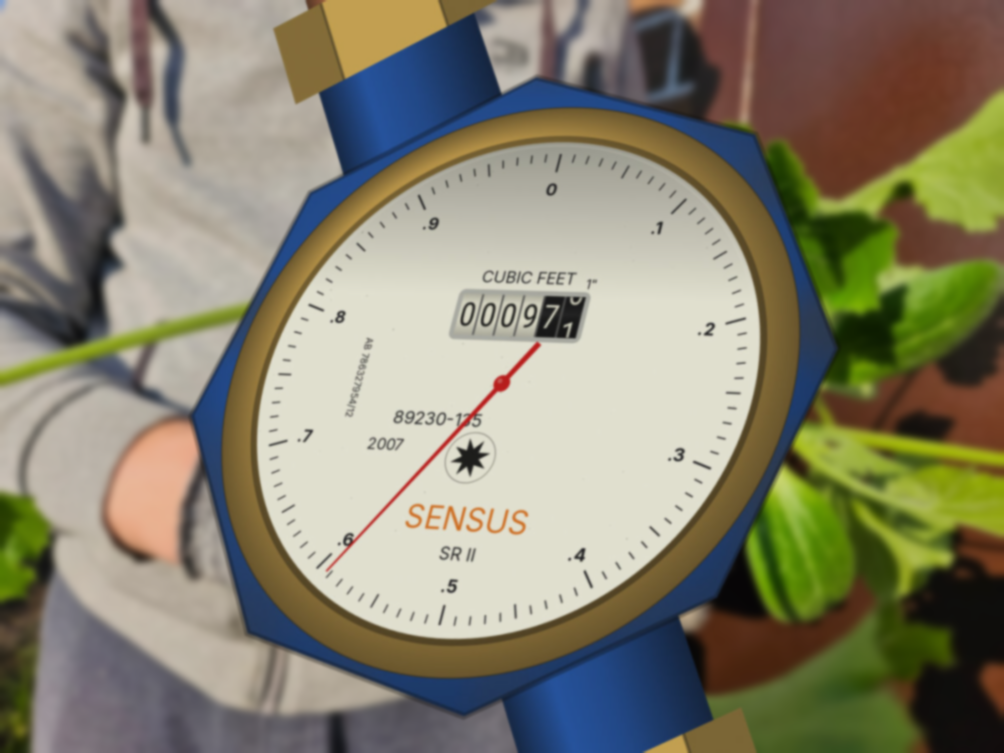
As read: {"value": 970.59, "unit": "ft³"}
